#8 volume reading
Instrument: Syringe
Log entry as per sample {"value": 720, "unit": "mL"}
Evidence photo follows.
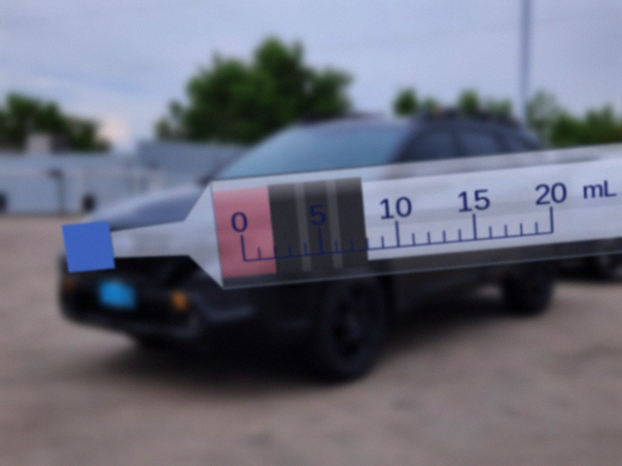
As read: {"value": 2, "unit": "mL"}
